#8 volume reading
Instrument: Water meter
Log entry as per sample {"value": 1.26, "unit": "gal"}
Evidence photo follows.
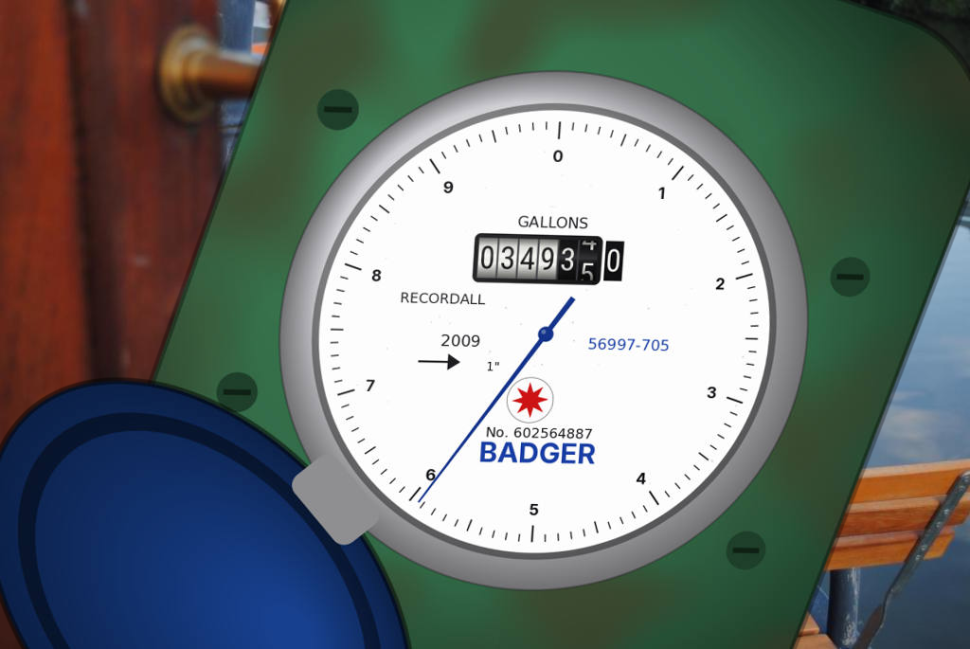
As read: {"value": 349345.9, "unit": "gal"}
